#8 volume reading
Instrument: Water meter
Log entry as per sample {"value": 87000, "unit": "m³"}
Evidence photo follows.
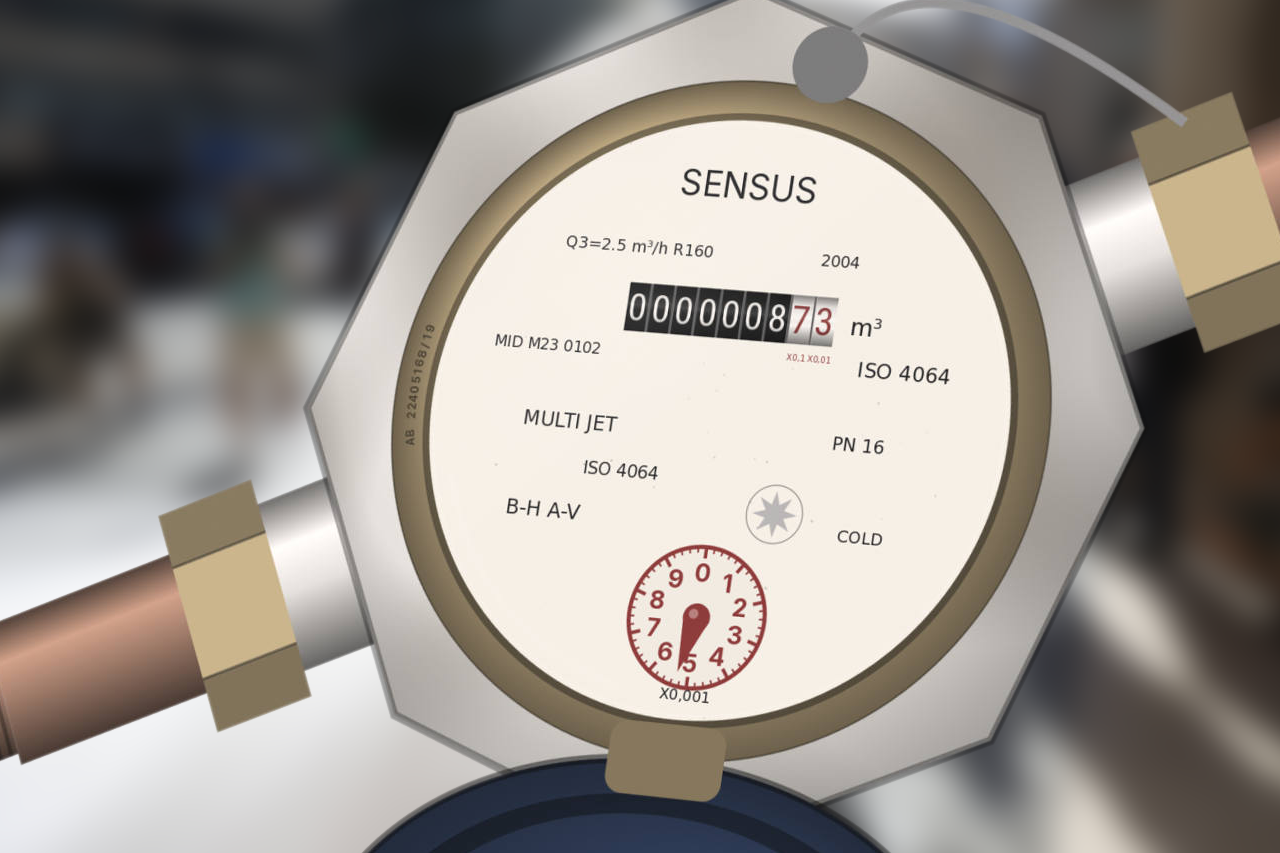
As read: {"value": 8.735, "unit": "m³"}
